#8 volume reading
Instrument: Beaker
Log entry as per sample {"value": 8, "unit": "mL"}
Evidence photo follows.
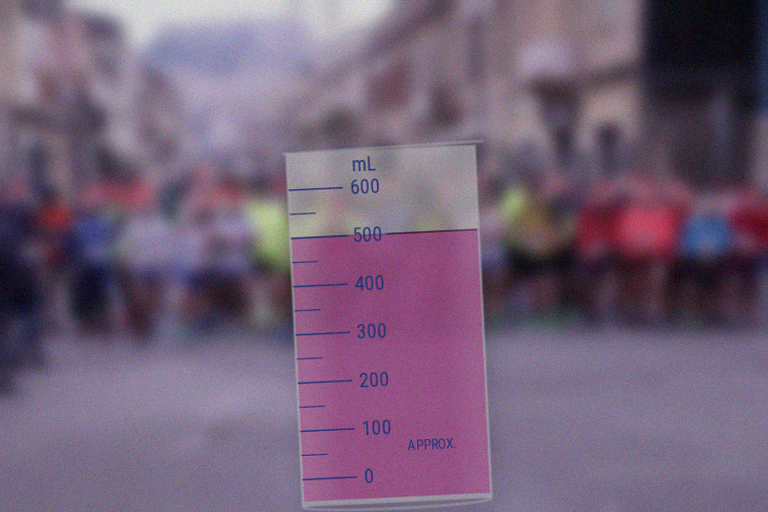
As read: {"value": 500, "unit": "mL"}
